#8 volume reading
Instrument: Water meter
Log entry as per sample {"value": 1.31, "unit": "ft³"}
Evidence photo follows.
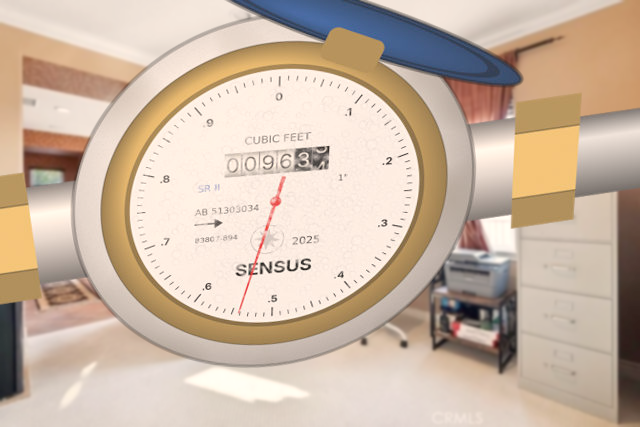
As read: {"value": 9633.54, "unit": "ft³"}
